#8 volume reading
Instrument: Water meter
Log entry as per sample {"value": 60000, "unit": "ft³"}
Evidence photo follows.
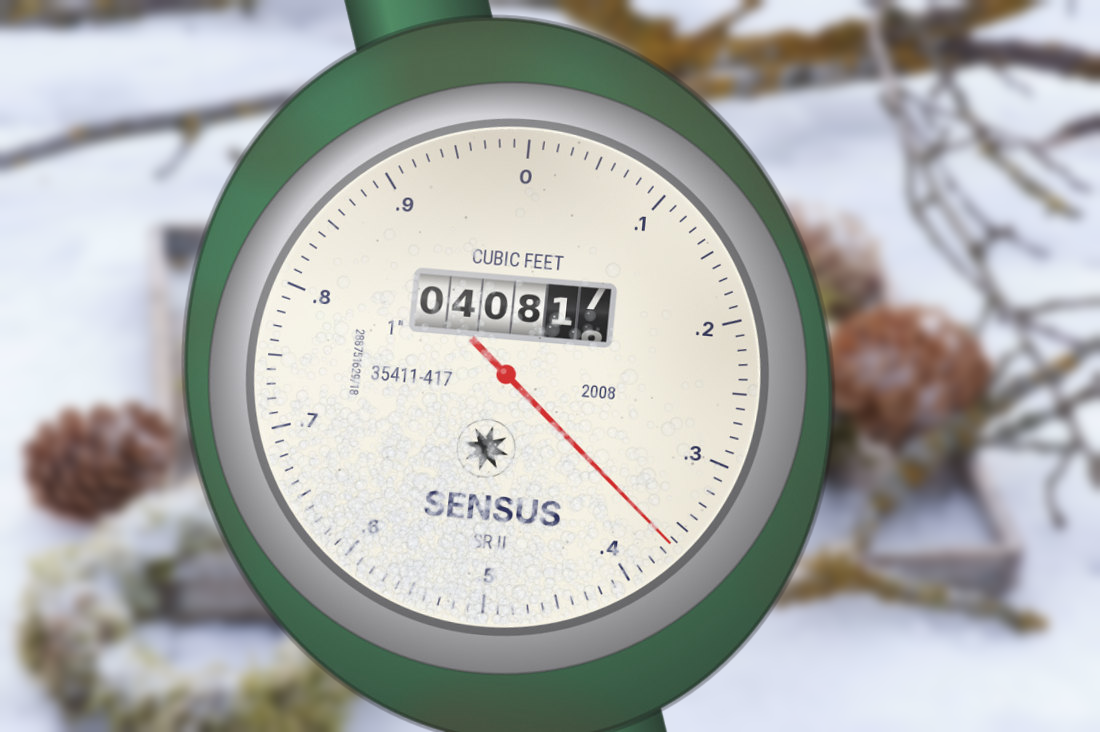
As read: {"value": 40817.36, "unit": "ft³"}
